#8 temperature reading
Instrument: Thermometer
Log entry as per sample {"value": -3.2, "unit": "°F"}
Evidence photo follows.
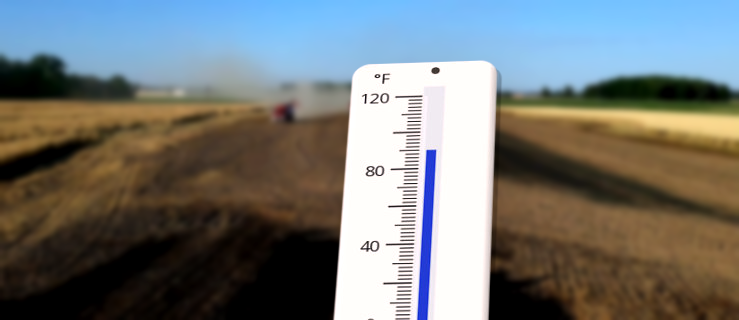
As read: {"value": 90, "unit": "°F"}
